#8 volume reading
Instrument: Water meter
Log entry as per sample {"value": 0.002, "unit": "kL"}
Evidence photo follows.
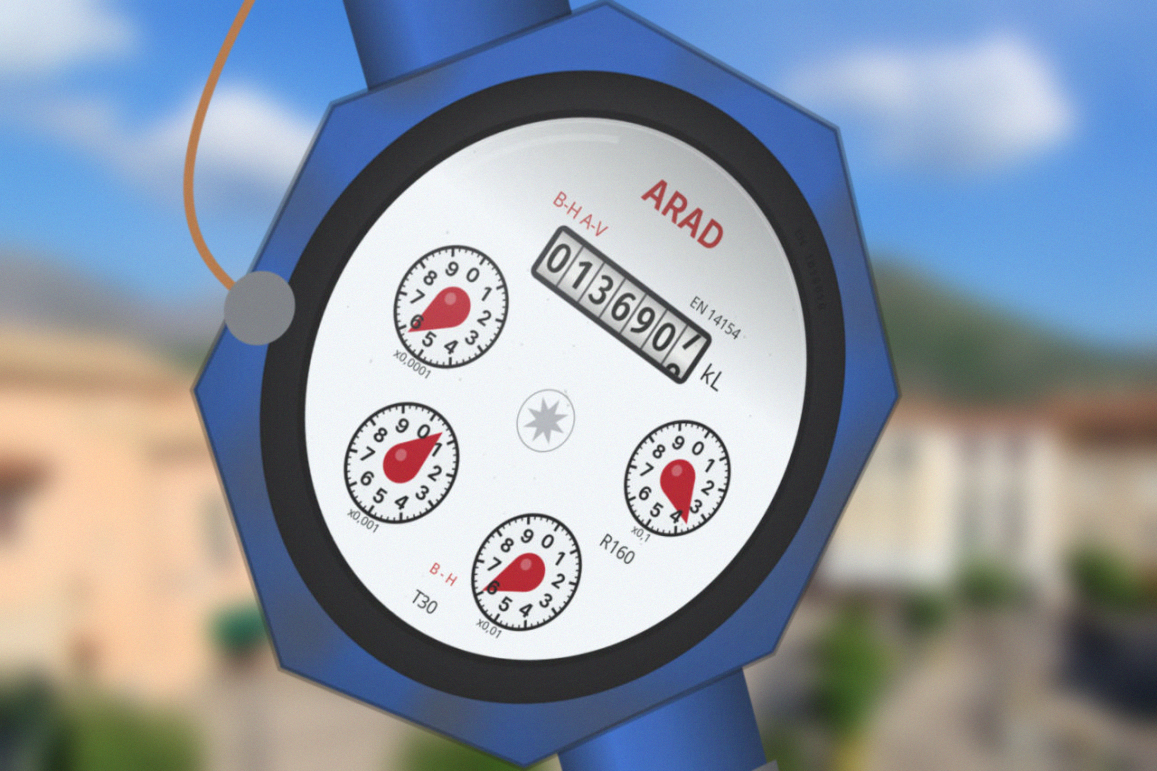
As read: {"value": 136907.3605, "unit": "kL"}
